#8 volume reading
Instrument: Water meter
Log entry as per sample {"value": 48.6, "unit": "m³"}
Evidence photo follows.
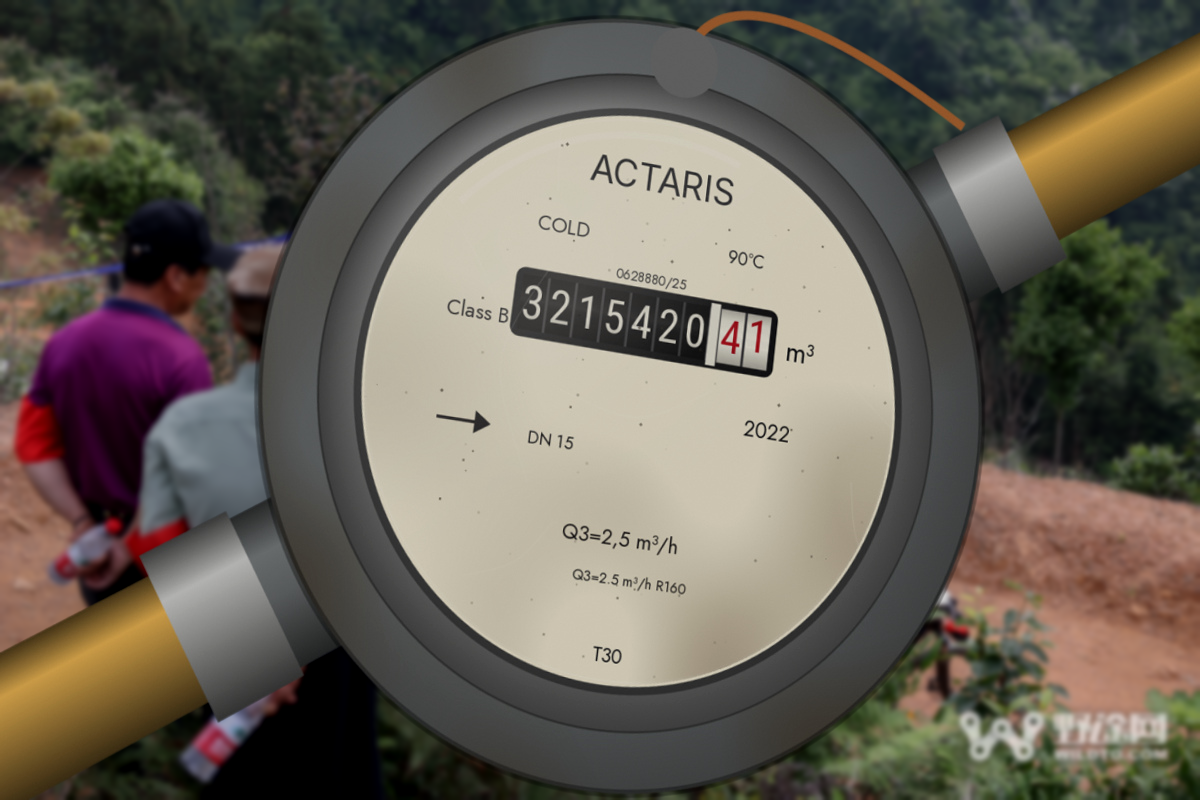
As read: {"value": 3215420.41, "unit": "m³"}
